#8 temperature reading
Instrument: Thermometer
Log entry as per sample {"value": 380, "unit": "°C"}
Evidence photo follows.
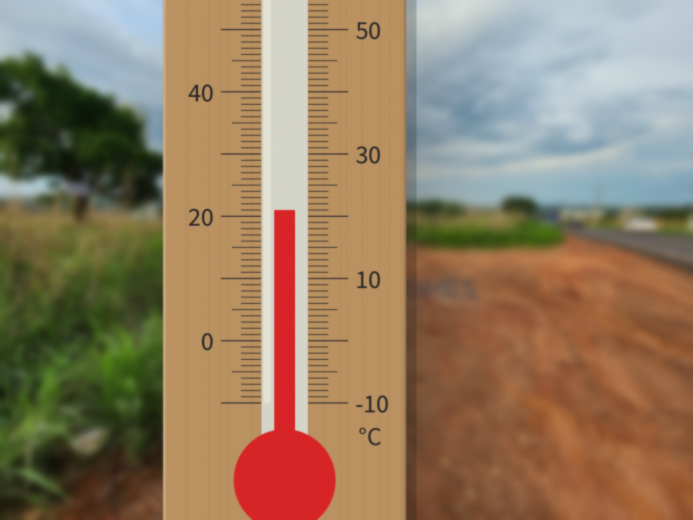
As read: {"value": 21, "unit": "°C"}
